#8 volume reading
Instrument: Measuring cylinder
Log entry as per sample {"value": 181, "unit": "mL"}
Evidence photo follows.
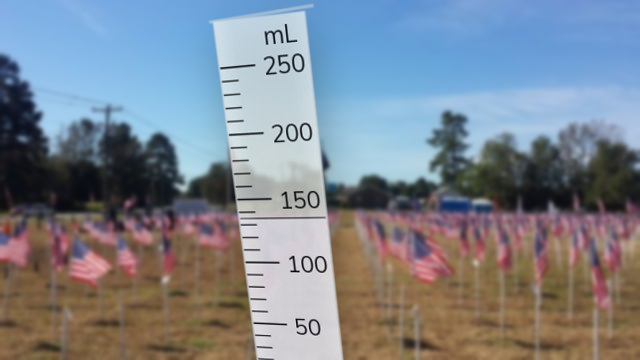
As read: {"value": 135, "unit": "mL"}
